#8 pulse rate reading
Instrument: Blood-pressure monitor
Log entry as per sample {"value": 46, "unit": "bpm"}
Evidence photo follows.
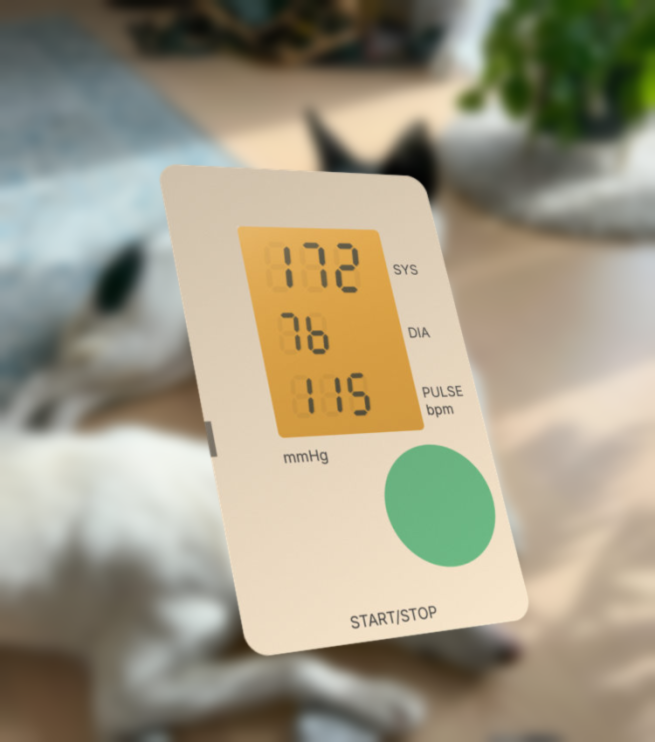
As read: {"value": 115, "unit": "bpm"}
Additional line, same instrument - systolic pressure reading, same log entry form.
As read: {"value": 172, "unit": "mmHg"}
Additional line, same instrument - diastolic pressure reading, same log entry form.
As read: {"value": 76, "unit": "mmHg"}
